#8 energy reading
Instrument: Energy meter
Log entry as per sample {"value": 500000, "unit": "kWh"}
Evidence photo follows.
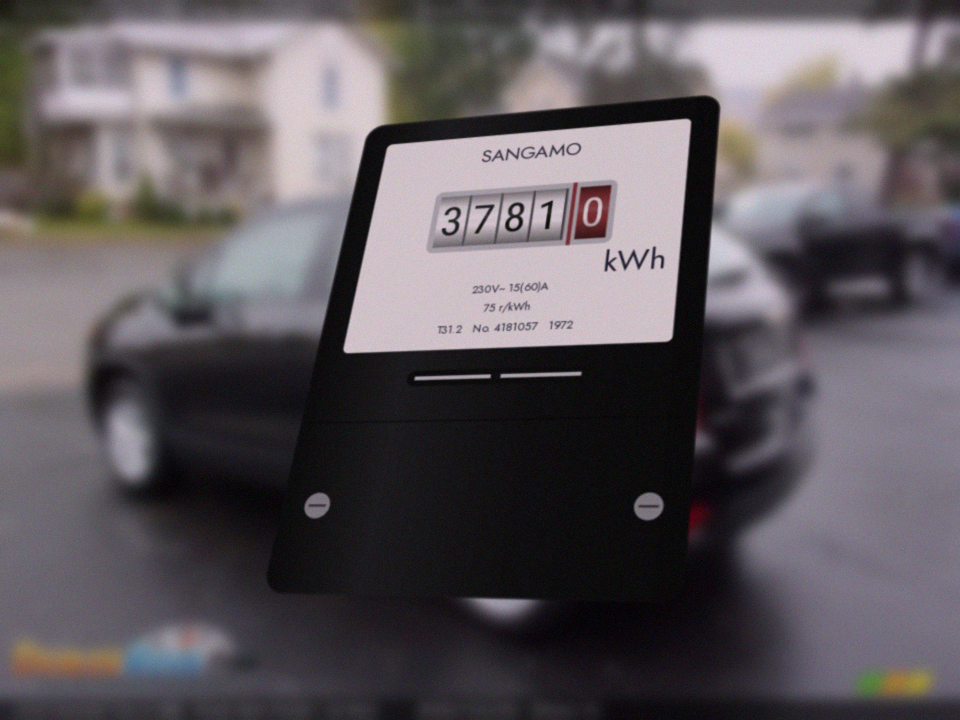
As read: {"value": 3781.0, "unit": "kWh"}
